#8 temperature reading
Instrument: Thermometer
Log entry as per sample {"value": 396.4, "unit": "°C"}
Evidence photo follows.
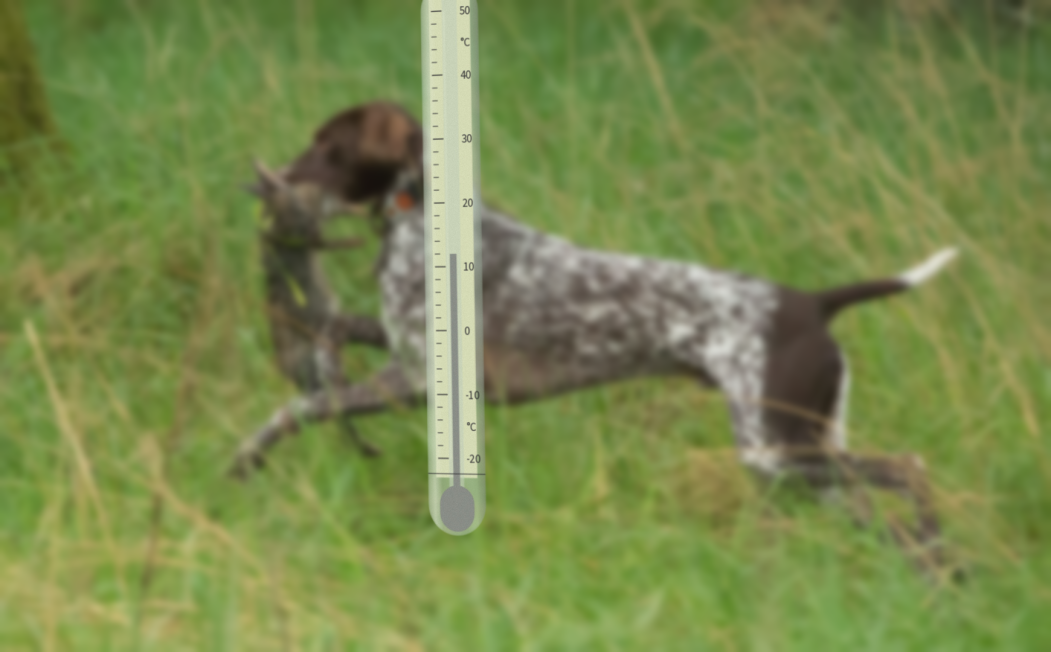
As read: {"value": 12, "unit": "°C"}
